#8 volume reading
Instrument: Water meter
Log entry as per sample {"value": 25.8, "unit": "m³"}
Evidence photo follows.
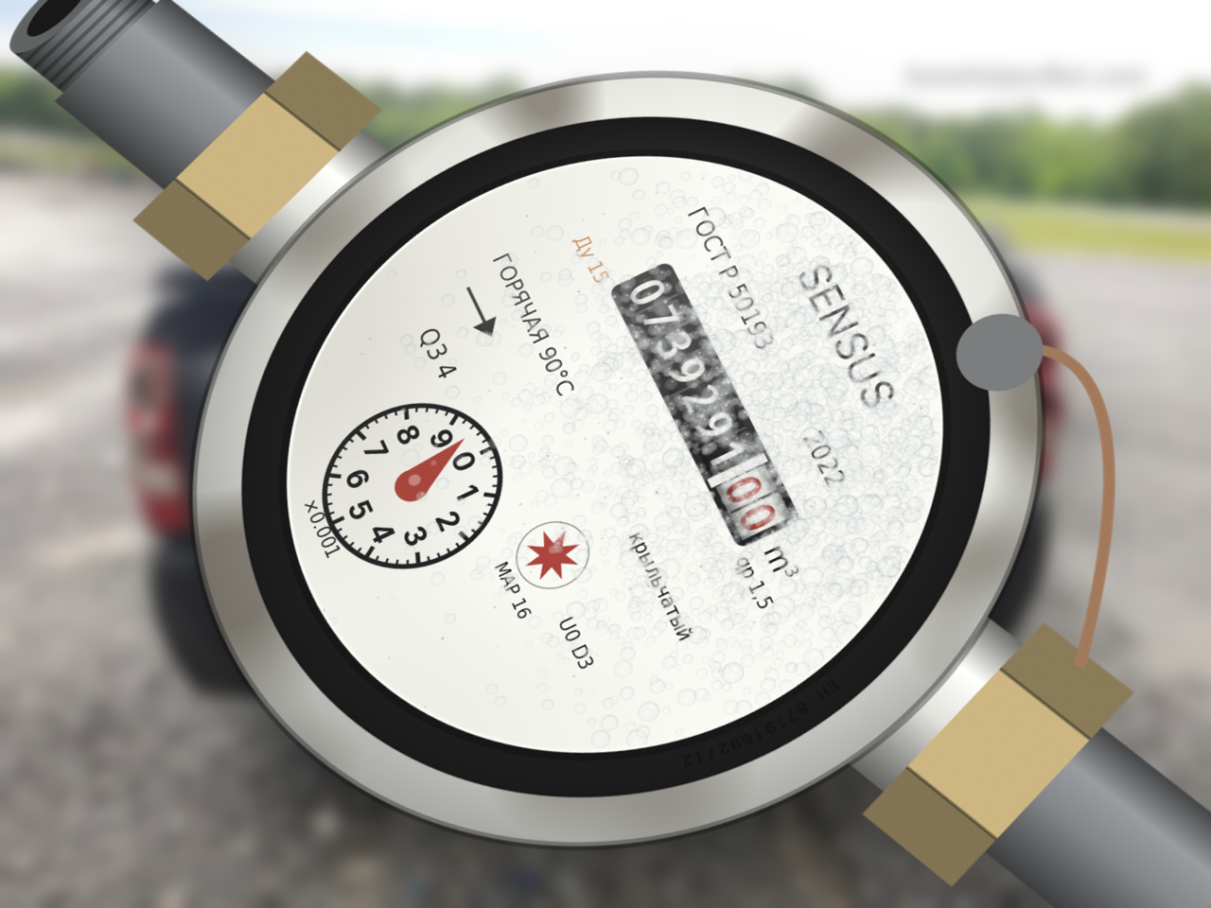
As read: {"value": 739290.999, "unit": "m³"}
